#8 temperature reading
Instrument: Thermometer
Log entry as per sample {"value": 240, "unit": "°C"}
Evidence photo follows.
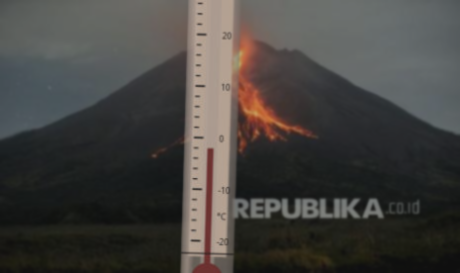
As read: {"value": -2, "unit": "°C"}
